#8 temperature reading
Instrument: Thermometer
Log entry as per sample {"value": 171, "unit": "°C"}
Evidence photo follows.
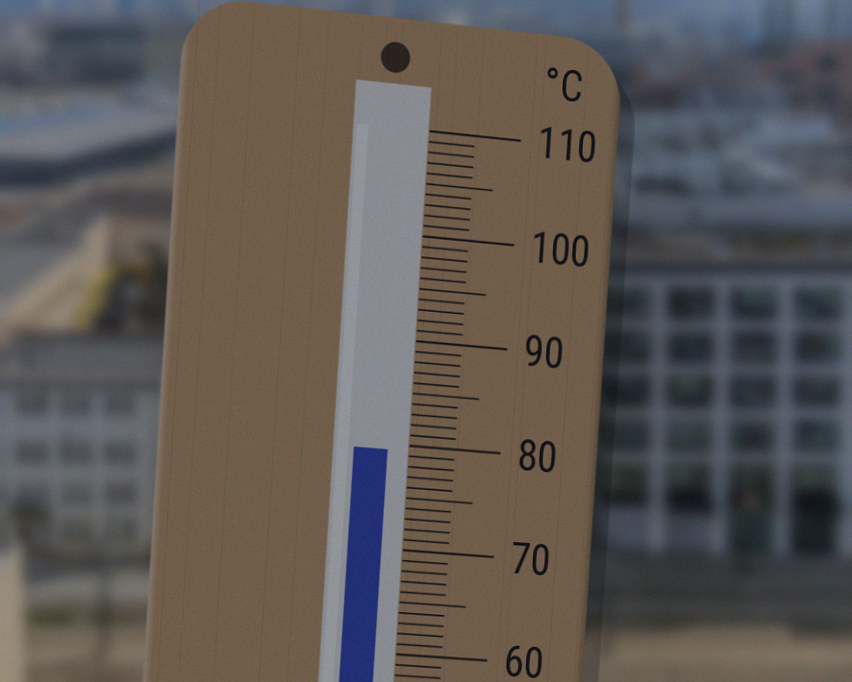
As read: {"value": 79.5, "unit": "°C"}
